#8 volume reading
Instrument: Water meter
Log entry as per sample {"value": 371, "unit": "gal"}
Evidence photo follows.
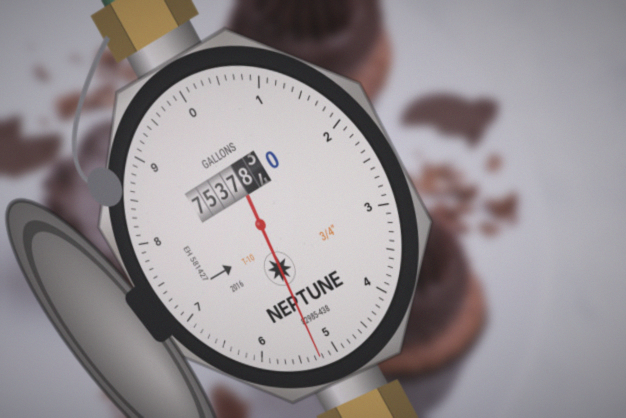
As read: {"value": 7537835.2, "unit": "gal"}
